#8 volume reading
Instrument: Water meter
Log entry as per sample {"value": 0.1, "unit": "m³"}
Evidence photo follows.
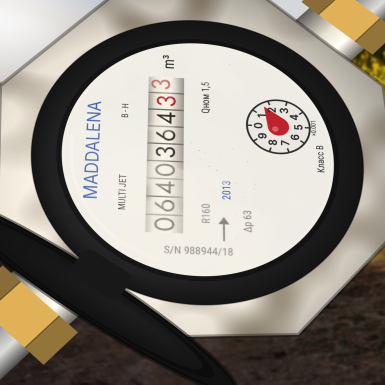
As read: {"value": 640364.331, "unit": "m³"}
